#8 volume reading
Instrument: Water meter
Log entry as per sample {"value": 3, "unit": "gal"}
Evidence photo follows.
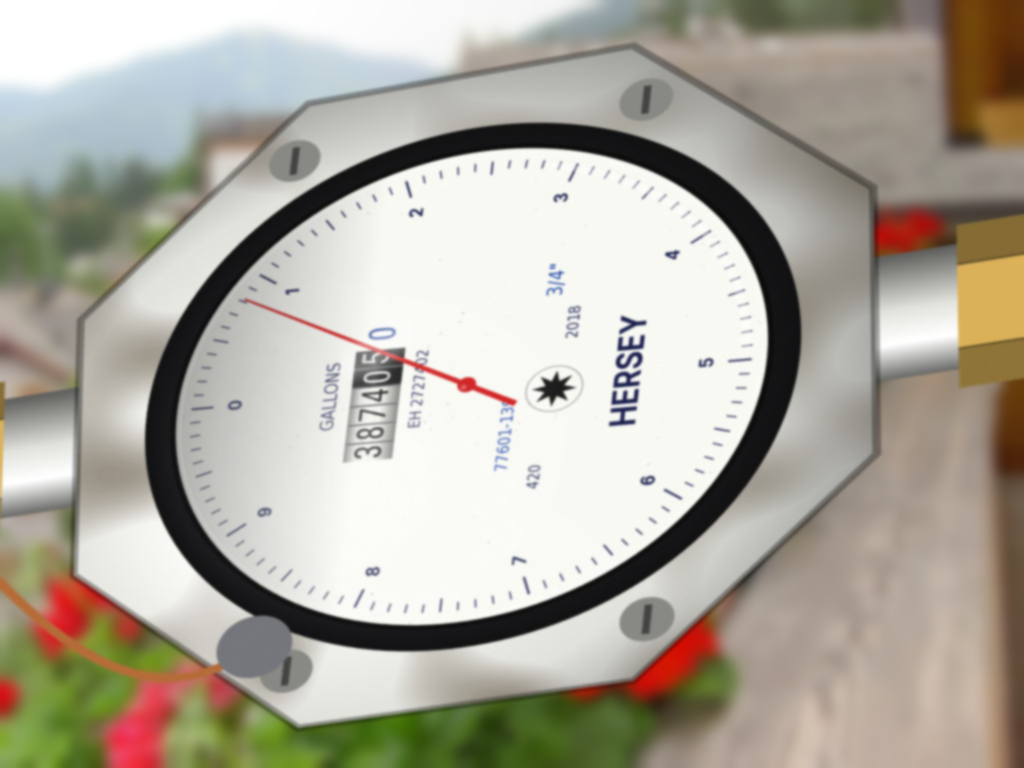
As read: {"value": 3874050.8, "unit": "gal"}
